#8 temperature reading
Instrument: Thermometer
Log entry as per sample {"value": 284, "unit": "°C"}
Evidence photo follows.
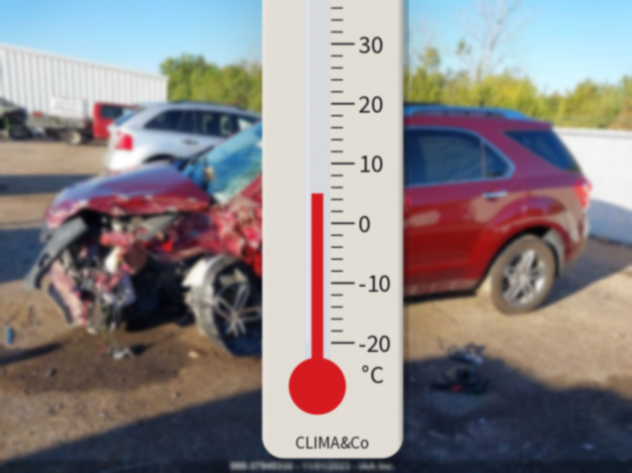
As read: {"value": 5, "unit": "°C"}
